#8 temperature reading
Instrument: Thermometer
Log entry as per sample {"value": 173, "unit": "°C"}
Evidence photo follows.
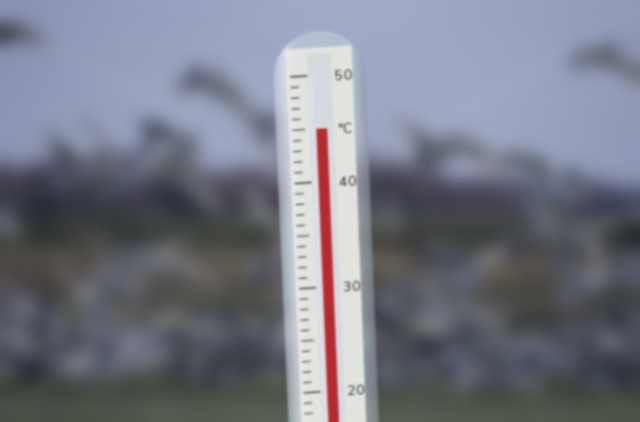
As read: {"value": 45, "unit": "°C"}
